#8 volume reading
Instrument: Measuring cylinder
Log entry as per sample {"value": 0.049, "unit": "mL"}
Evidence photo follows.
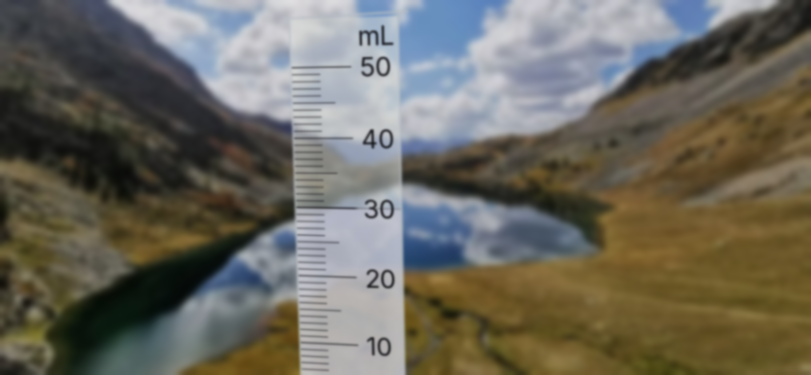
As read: {"value": 30, "unit": "mL"}
